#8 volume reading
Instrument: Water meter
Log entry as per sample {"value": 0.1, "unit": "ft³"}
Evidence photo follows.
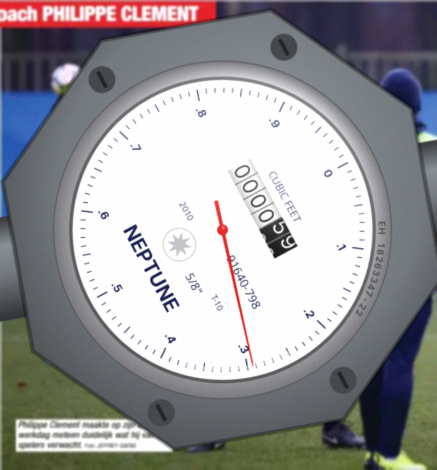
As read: {"value": 59.29, "unit": "ft³"}
